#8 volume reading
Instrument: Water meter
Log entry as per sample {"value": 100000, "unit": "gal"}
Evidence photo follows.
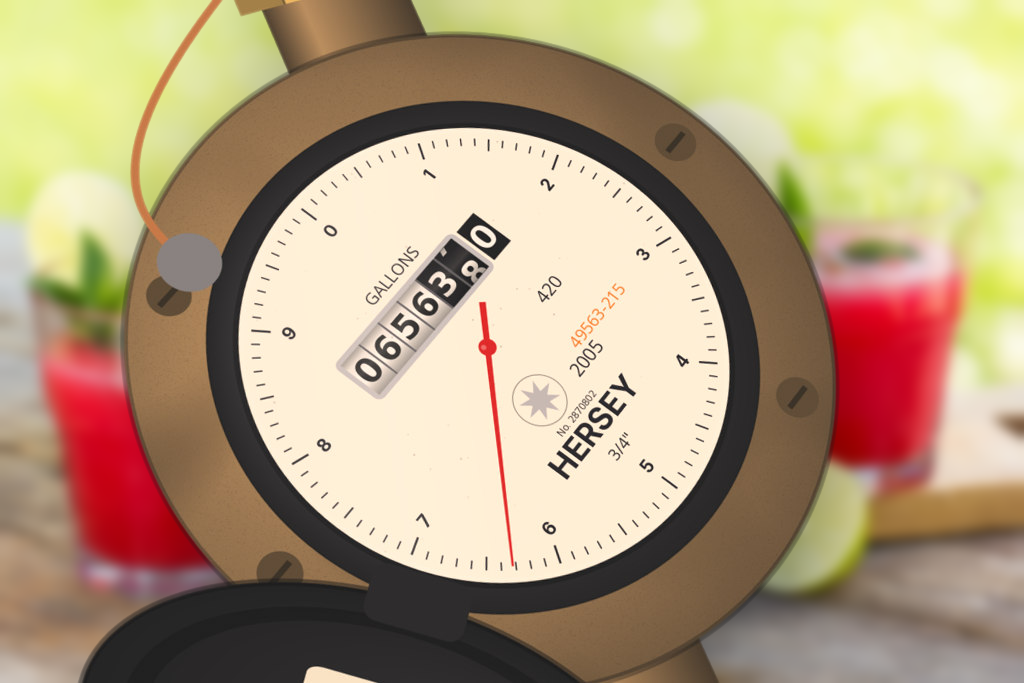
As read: {"value": 656376.3, "unit": "gal"}
